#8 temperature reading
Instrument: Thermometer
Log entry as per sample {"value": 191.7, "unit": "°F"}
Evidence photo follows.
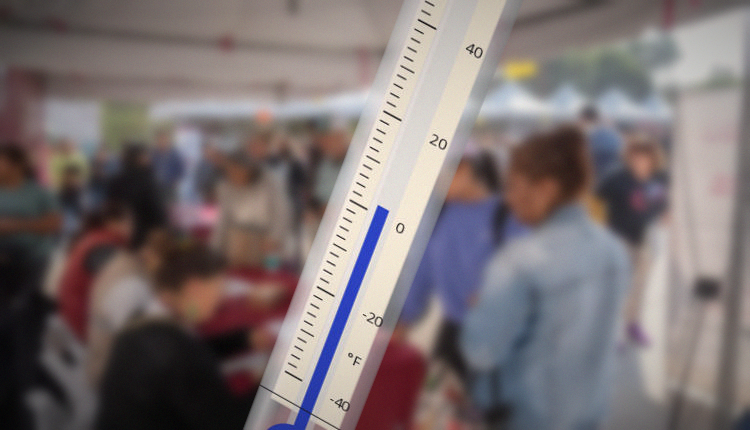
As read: {"value": 2, "unit": "°F"}
